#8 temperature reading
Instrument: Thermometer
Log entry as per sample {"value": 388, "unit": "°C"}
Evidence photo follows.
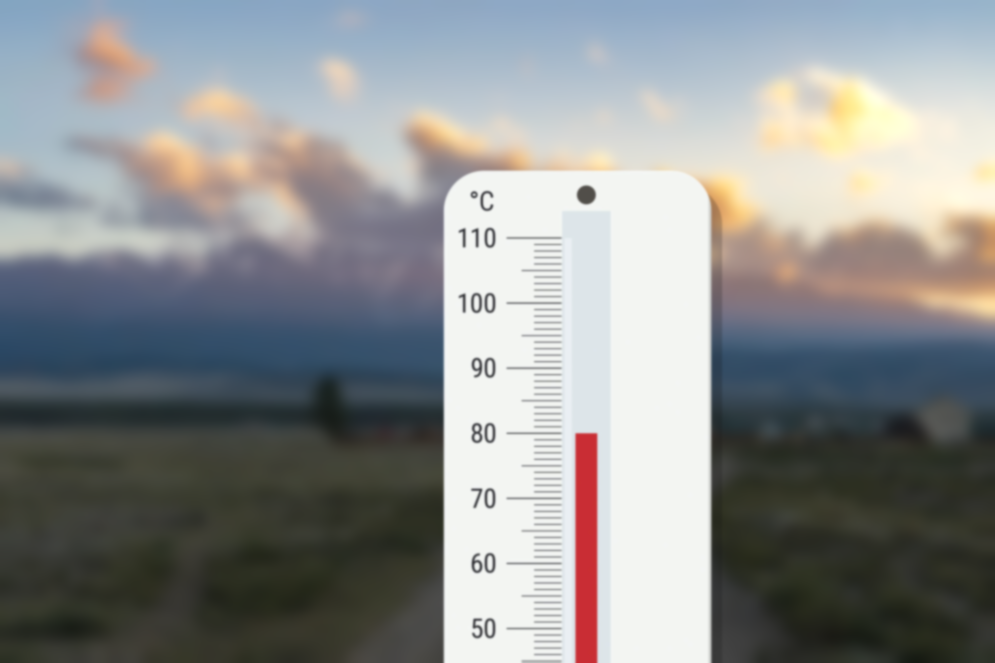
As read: {"value": 80, "unit": "°C"}
